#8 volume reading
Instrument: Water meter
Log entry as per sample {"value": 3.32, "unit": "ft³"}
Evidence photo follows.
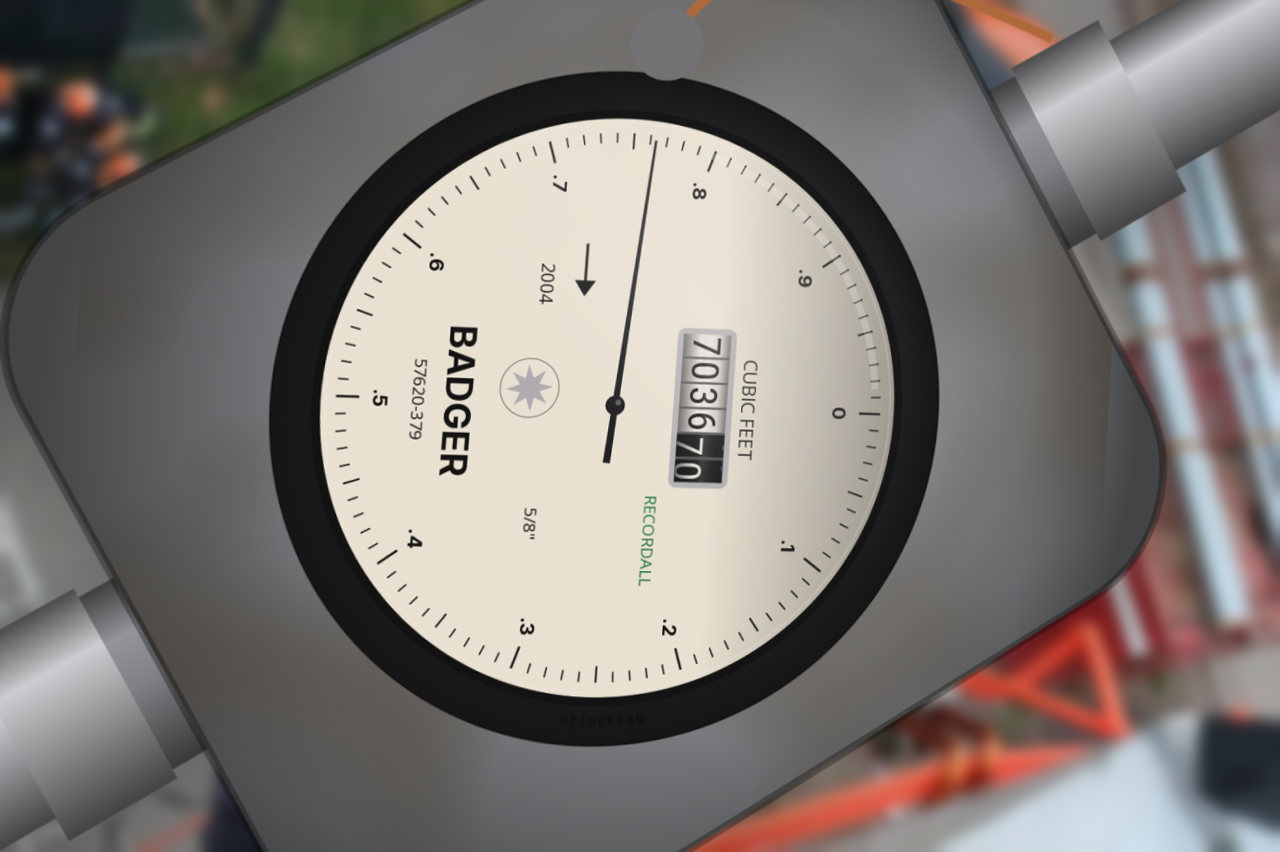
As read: {"value": 703669.76, "unit": "ft³"}
